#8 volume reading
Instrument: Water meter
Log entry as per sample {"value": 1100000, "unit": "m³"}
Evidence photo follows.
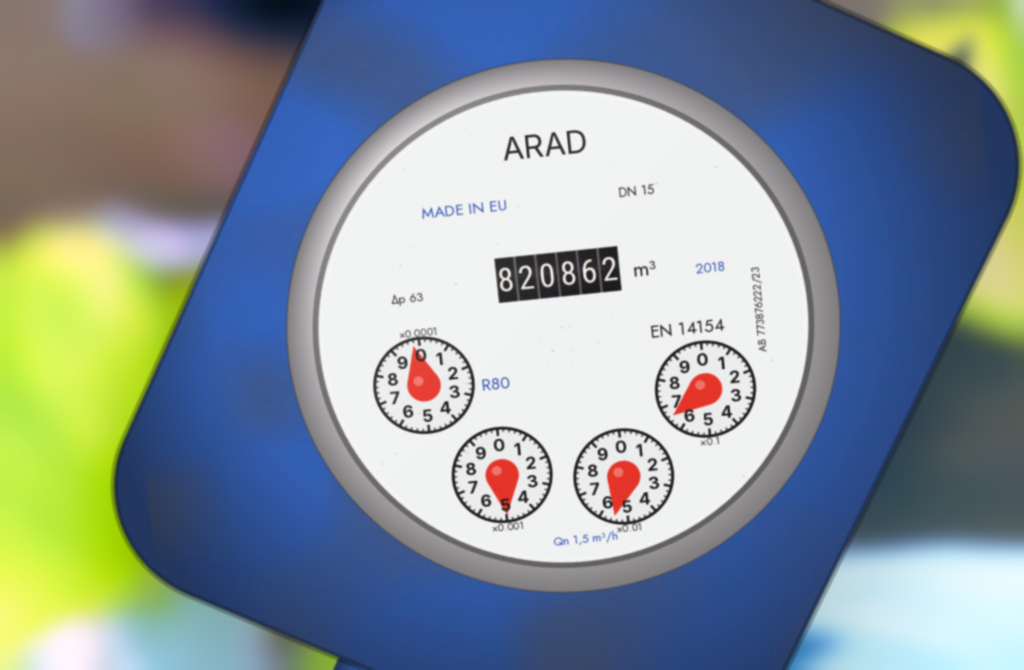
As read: {"value": 820862.6549, "unit": "m³"}
